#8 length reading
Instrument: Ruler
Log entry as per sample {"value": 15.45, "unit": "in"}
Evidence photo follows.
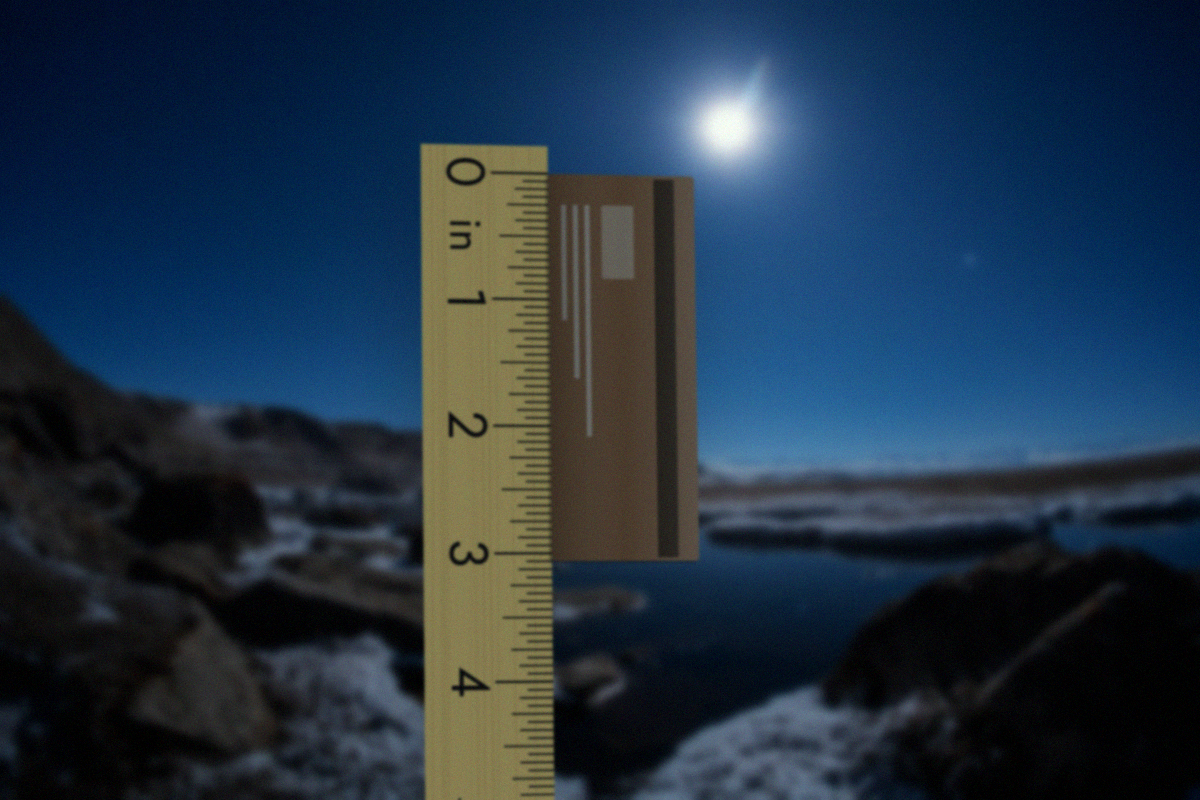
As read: {"value": 3.0625, "unit": "in"}
